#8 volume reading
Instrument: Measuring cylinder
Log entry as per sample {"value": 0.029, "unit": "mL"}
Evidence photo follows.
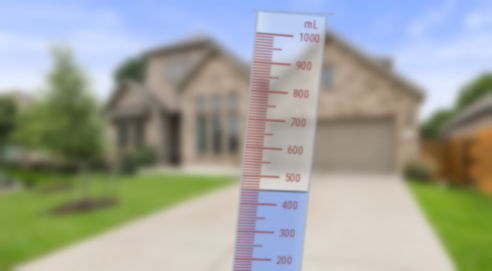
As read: {"value": 450, "unit": "mL"}
